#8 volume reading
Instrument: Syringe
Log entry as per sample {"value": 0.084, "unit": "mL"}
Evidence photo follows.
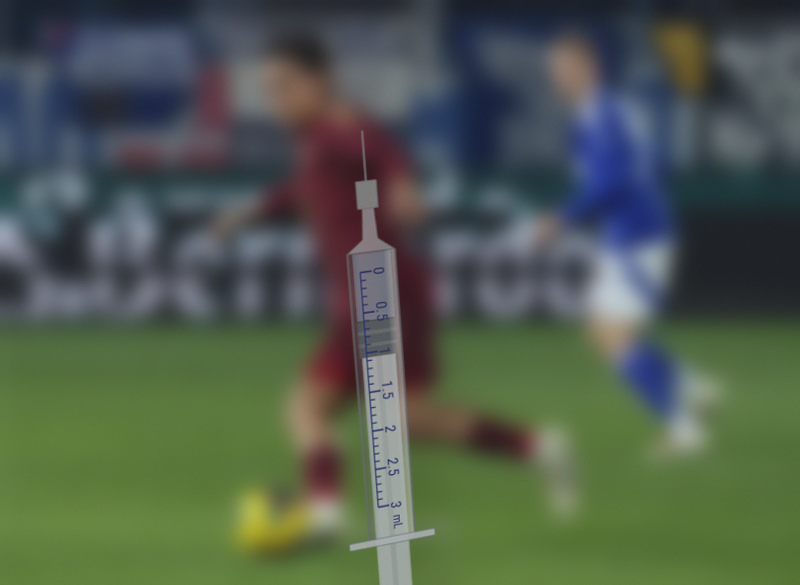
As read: {"value": 0.6, "unit": "mL"}
